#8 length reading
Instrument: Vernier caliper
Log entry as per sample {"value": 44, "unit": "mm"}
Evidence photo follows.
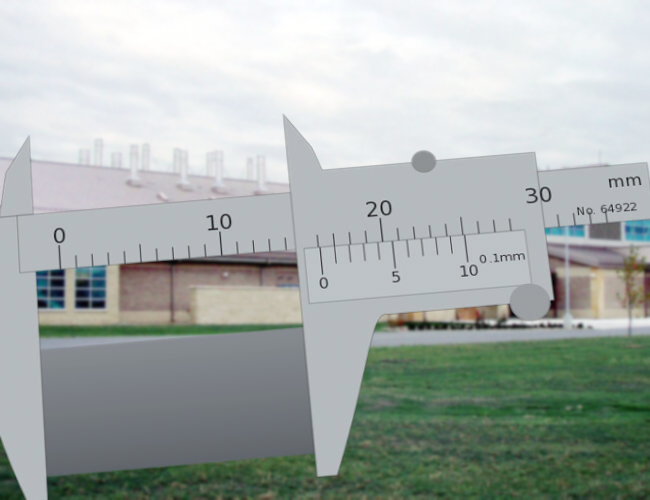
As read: {"value": 16.1, "unit": "mm"}
